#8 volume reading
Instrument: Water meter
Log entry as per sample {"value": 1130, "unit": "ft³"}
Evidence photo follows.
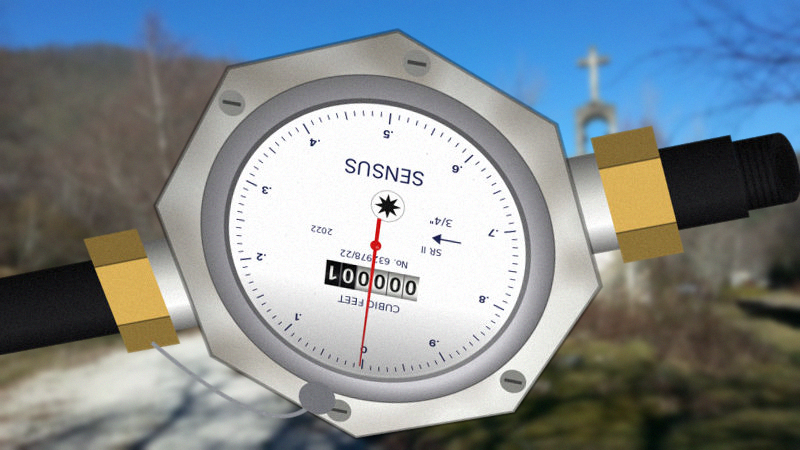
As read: {"value": 1.00, "unit": "ft³"}
